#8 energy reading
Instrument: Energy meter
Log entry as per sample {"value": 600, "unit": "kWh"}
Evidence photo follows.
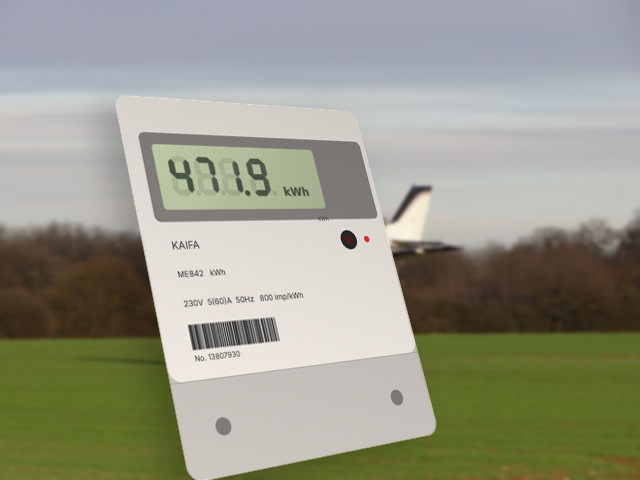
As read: {"value": 471.9, "unit": "kWh"}
